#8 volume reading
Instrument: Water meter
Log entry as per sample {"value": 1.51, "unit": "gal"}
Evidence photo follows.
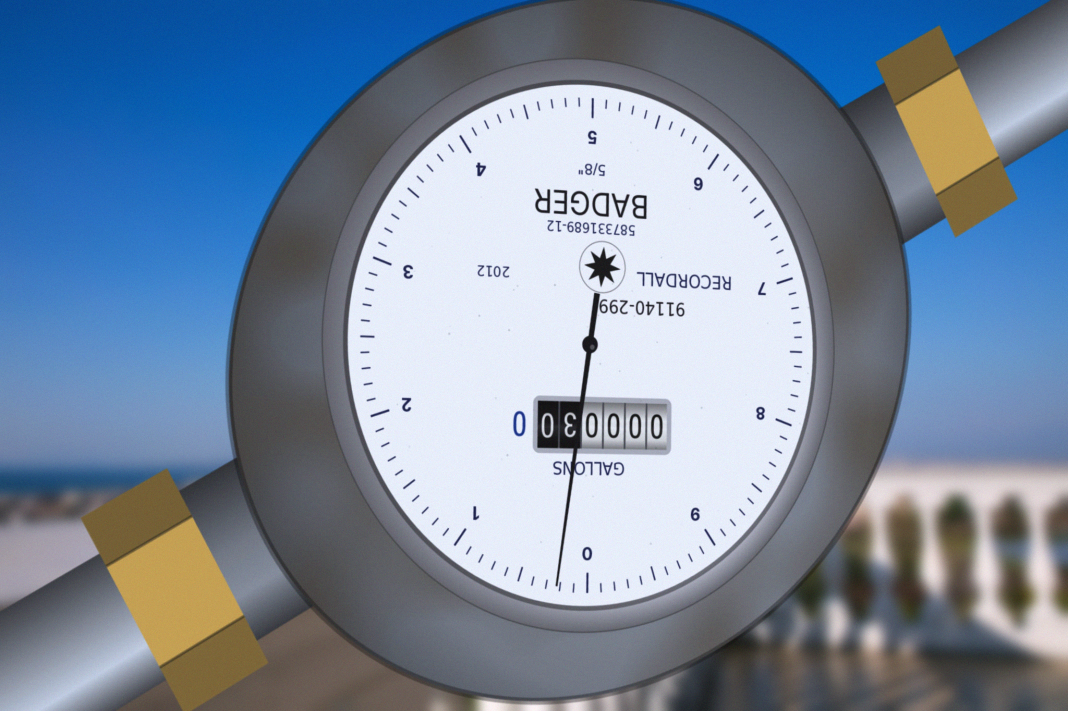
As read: {"value": 300.2, "unit": "gal"}
